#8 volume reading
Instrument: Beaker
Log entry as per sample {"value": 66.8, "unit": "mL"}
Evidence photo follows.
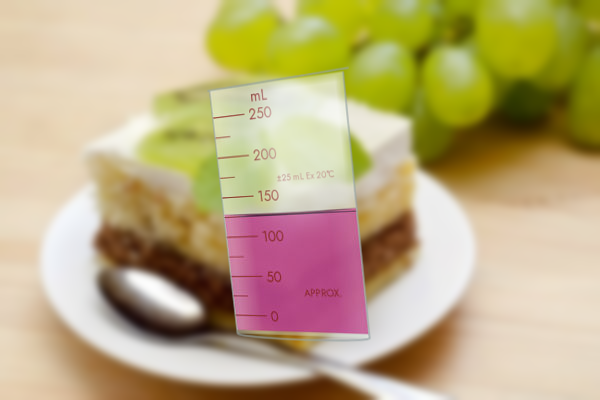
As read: {"value": 125, "unit": "mL"}
